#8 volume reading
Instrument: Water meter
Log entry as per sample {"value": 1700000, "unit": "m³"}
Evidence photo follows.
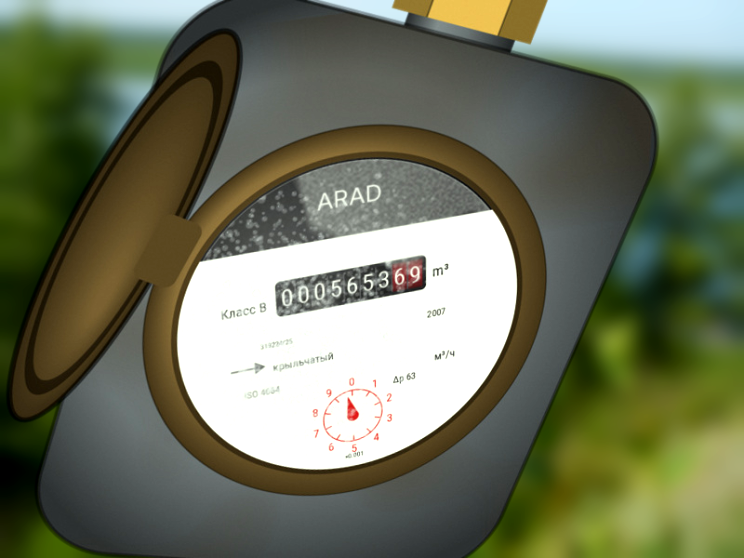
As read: {"value": 5653.689, "unit": "m³"}
